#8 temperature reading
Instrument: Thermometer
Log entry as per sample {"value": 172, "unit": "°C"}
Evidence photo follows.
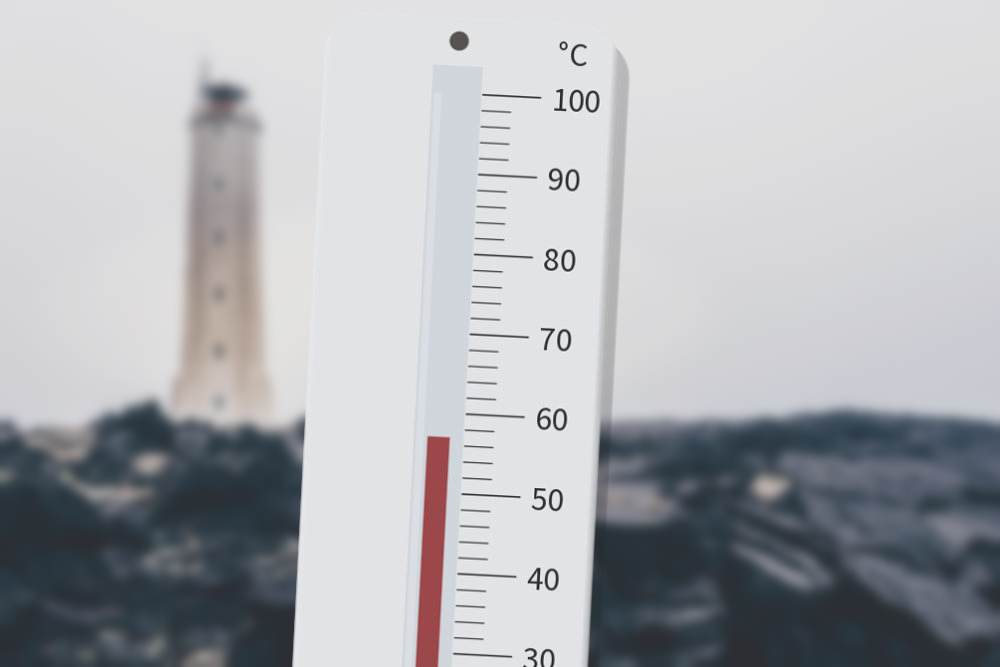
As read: {"value": 57, "unit": "°C"}
